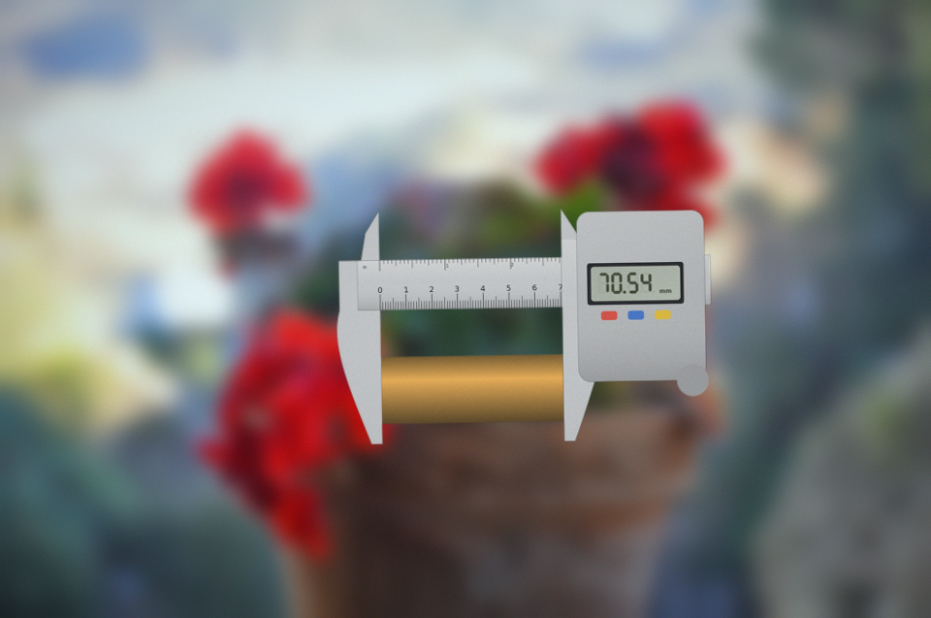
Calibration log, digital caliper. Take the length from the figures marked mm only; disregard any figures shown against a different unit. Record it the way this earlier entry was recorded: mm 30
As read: mm 70.54
